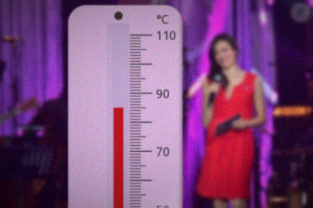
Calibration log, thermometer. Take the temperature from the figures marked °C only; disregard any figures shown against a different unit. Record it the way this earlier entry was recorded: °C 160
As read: °C 85
